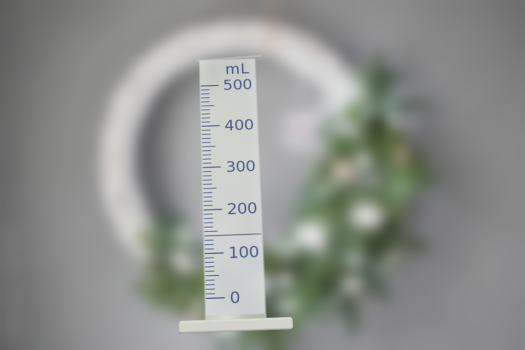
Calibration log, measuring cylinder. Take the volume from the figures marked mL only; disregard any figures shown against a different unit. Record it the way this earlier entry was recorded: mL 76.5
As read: mL 140
